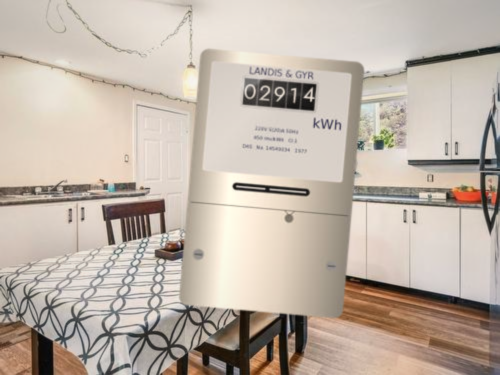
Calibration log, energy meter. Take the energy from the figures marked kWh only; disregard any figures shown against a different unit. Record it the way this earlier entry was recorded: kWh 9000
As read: kWh 2914
